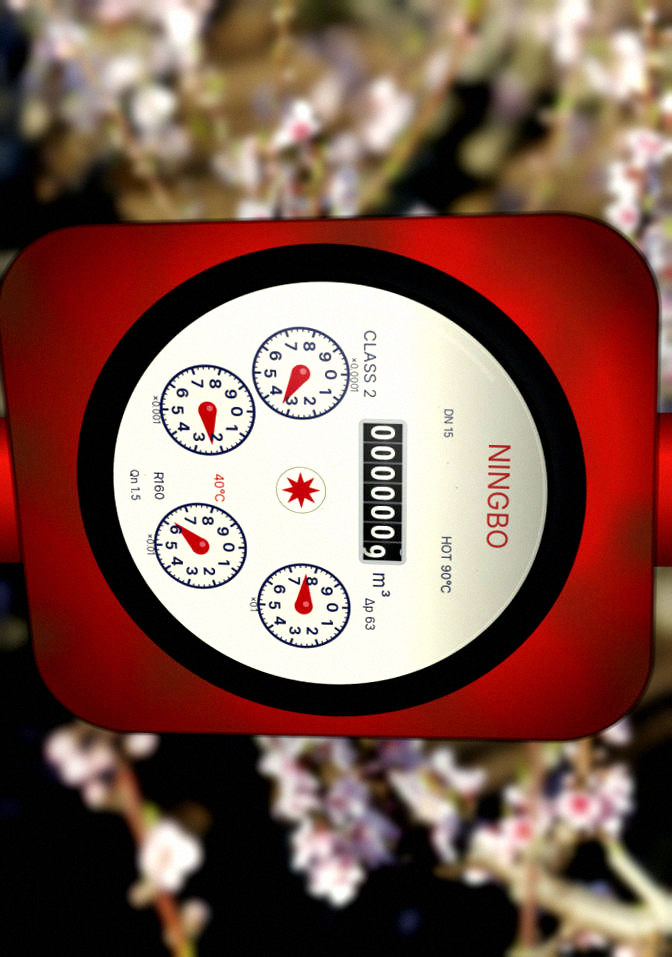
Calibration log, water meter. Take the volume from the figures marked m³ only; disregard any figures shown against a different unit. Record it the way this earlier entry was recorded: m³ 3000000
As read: m³ 8.7623
